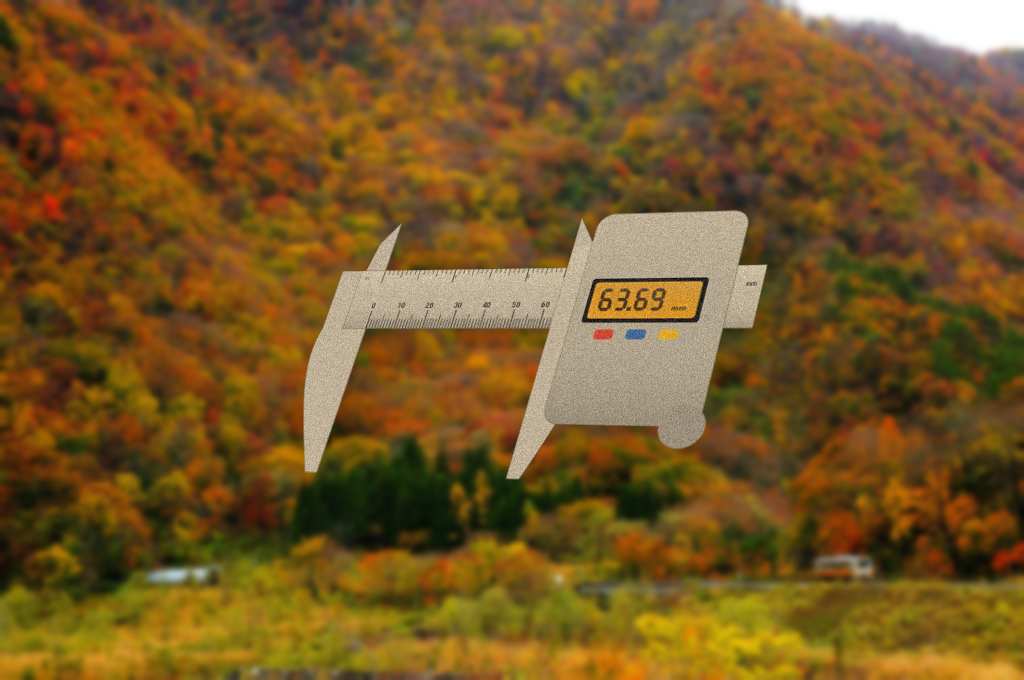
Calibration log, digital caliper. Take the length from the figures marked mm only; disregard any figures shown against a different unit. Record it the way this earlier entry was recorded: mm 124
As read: mm 63.69
